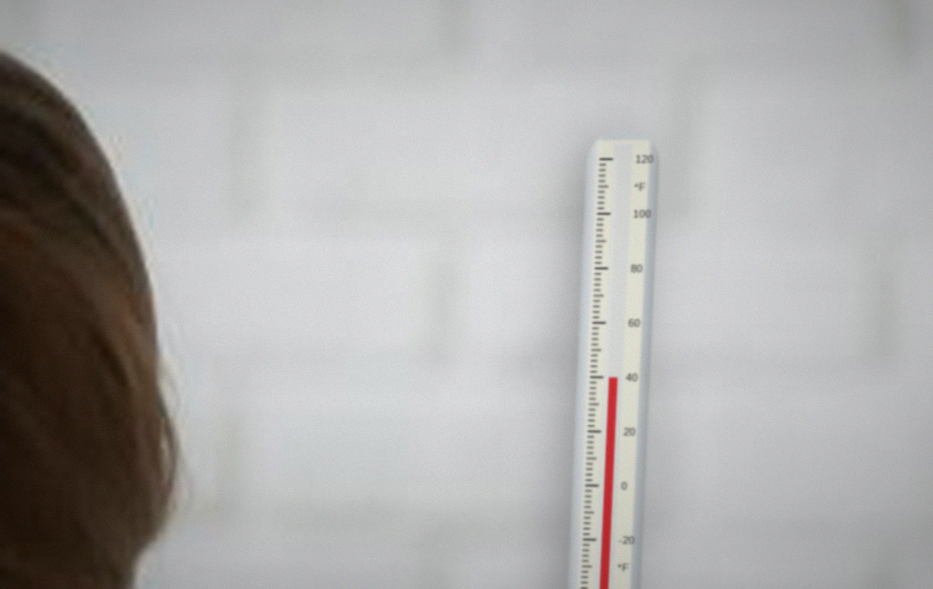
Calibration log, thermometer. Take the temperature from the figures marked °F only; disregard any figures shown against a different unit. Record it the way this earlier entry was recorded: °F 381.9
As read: °F 40
